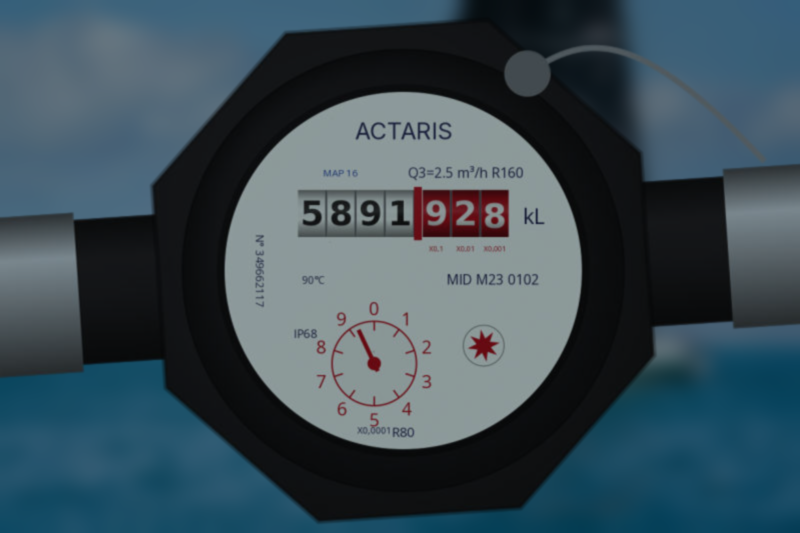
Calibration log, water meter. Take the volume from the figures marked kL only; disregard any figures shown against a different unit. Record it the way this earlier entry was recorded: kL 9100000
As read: kL 5891.9279
